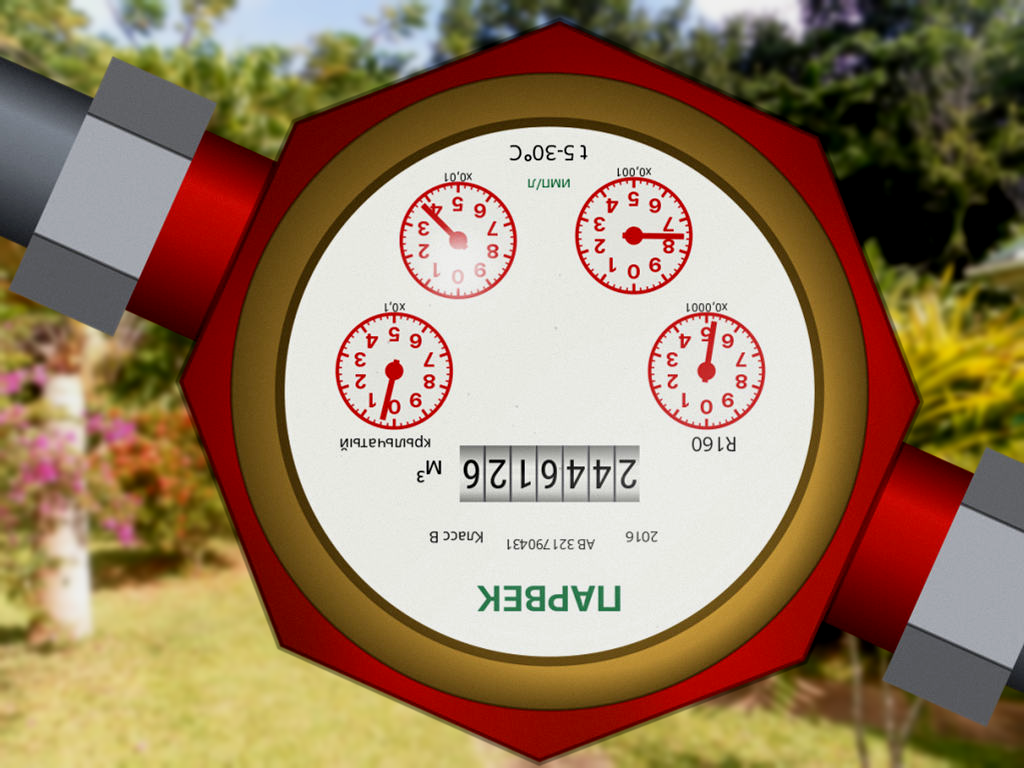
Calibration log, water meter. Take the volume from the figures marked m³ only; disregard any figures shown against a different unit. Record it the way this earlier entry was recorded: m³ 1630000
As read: m³ 2446126.0375
